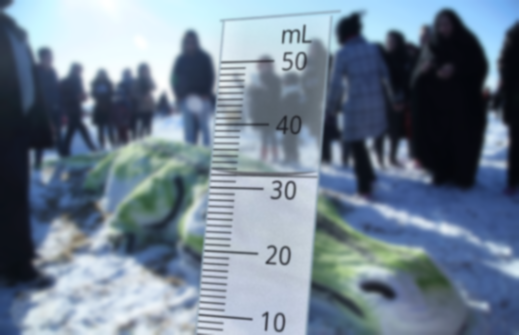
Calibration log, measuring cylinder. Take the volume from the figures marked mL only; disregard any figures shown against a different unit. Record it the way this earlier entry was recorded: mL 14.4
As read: mL 32
